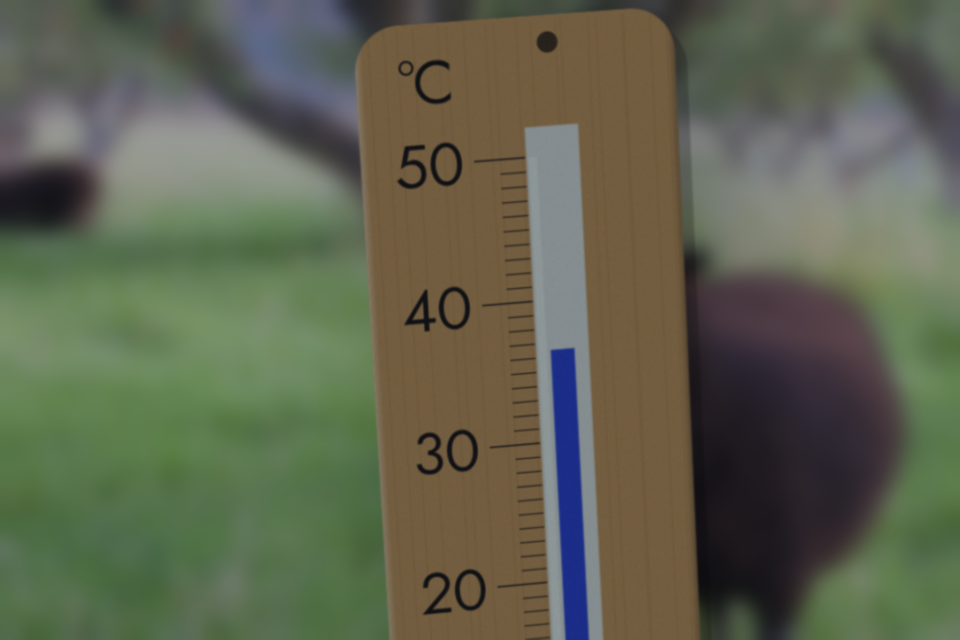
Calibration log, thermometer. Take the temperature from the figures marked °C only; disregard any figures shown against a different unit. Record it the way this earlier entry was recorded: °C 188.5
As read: °C 36.5
